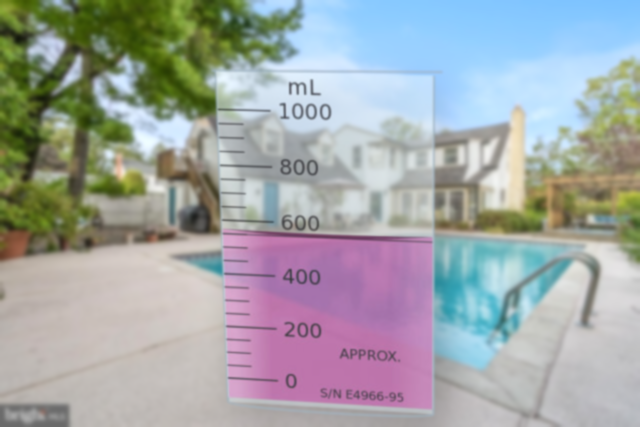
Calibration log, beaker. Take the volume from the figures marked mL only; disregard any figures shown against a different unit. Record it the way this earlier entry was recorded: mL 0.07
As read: mL 550
